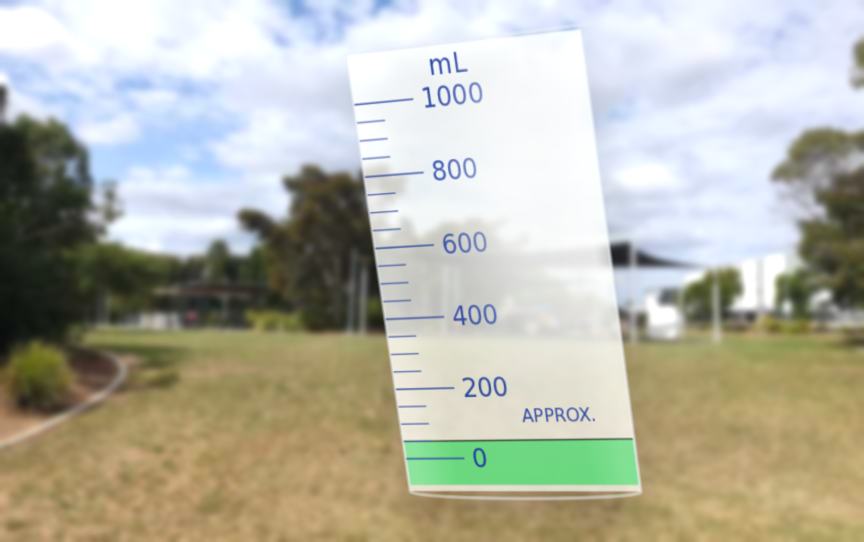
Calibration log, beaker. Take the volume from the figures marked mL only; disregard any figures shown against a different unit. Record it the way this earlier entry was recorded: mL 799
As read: mL 50
